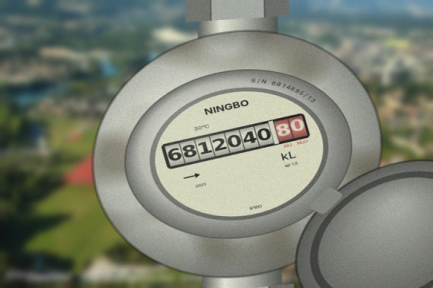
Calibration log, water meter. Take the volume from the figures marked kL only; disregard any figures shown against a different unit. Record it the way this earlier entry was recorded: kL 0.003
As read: kL 6812040.80
